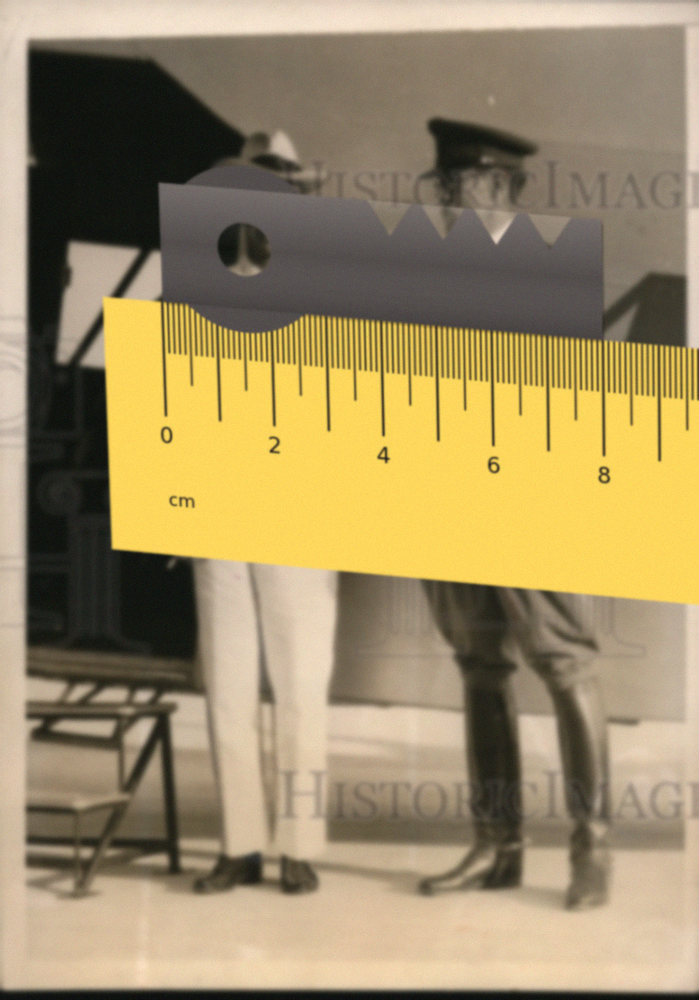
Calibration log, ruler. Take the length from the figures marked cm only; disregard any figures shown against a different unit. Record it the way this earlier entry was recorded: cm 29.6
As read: cm 8
